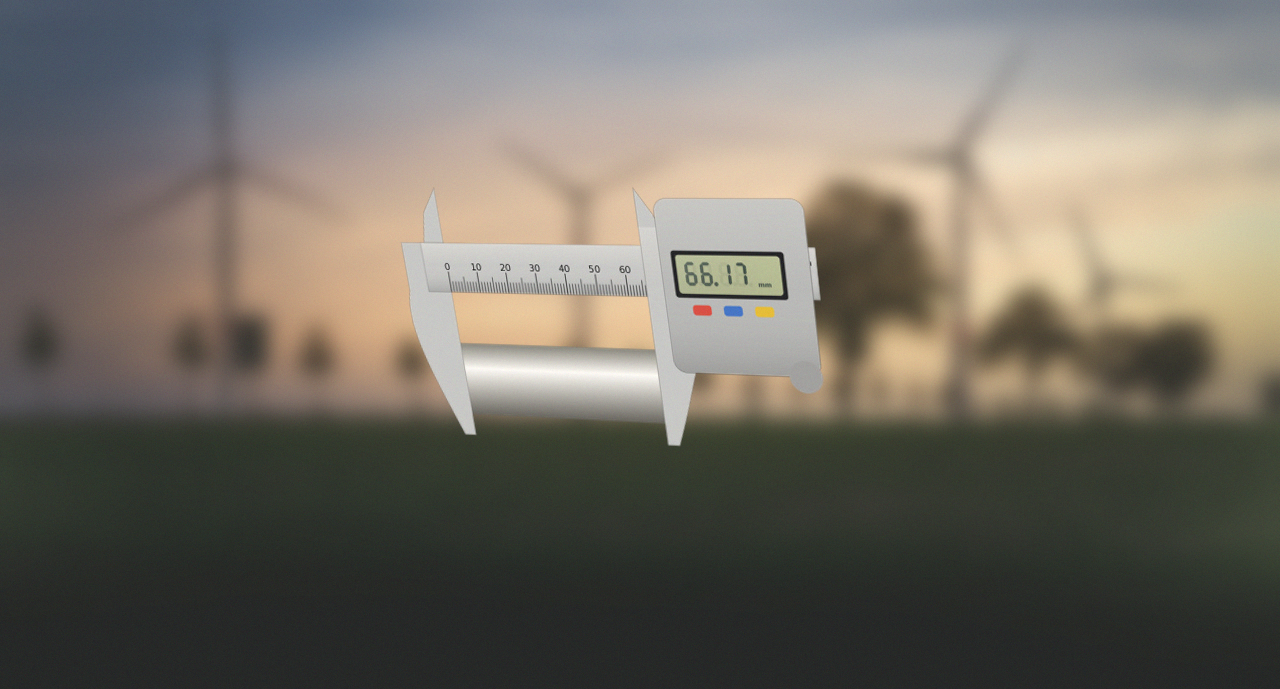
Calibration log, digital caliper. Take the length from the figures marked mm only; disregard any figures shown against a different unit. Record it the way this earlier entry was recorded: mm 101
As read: mm 66.17
